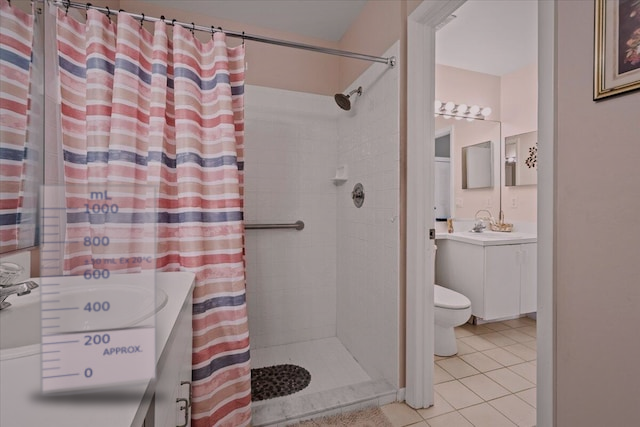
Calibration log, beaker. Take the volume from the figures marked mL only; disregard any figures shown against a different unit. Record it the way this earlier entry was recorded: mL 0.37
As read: mL 250
